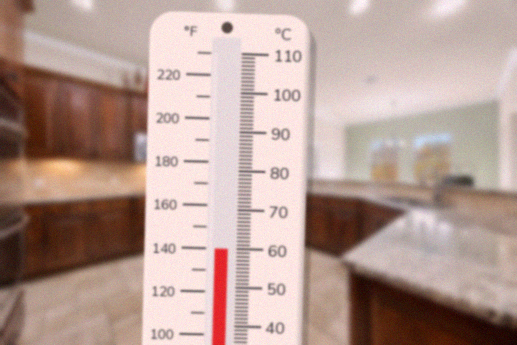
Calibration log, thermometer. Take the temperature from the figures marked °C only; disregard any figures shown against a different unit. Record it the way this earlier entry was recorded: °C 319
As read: °C 60
